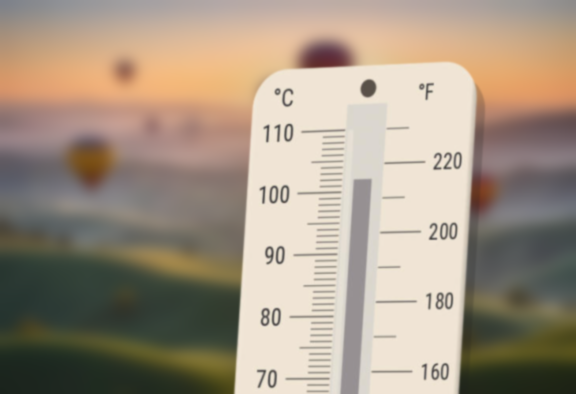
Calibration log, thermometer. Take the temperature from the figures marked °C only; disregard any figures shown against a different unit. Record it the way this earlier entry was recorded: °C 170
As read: °C 102
